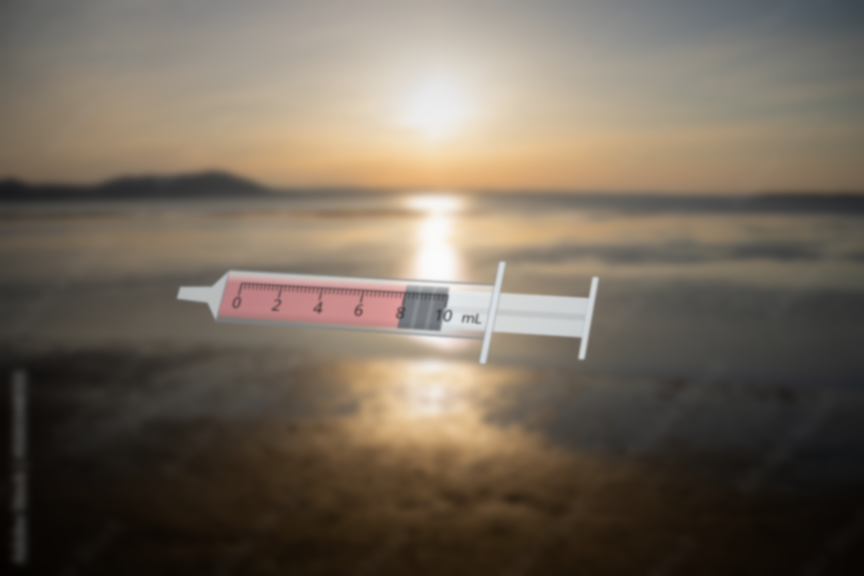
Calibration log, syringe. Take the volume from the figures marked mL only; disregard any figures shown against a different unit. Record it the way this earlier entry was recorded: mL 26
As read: mL 8
